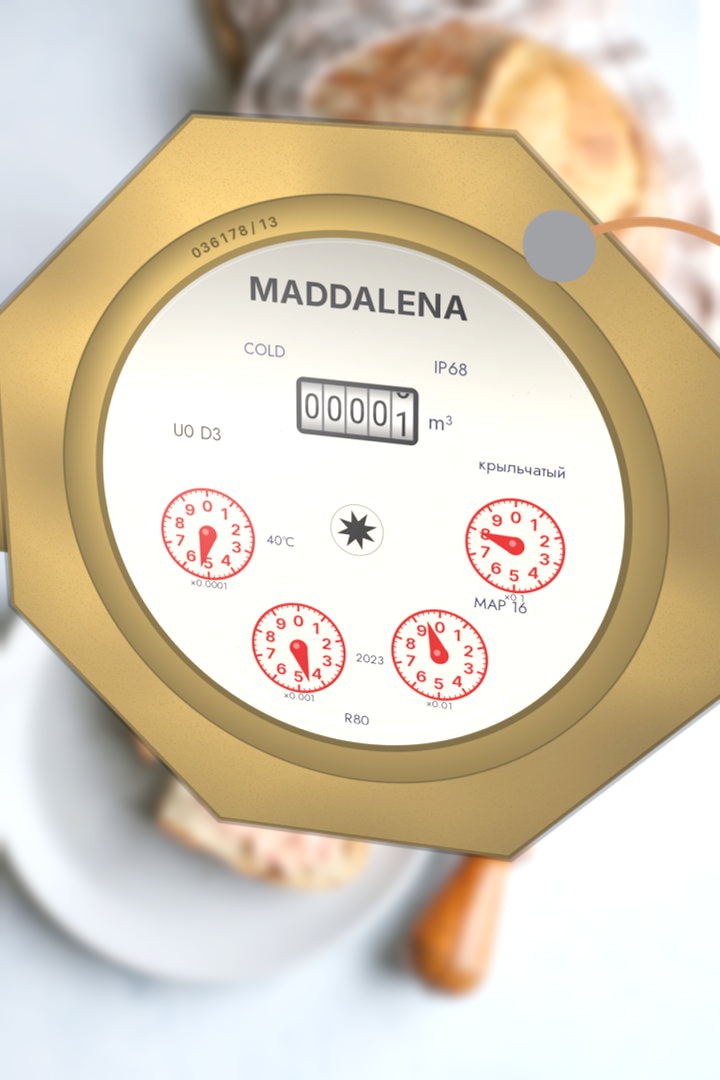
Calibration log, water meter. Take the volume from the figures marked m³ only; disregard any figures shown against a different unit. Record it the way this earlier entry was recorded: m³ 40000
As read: m³ 0.7945
